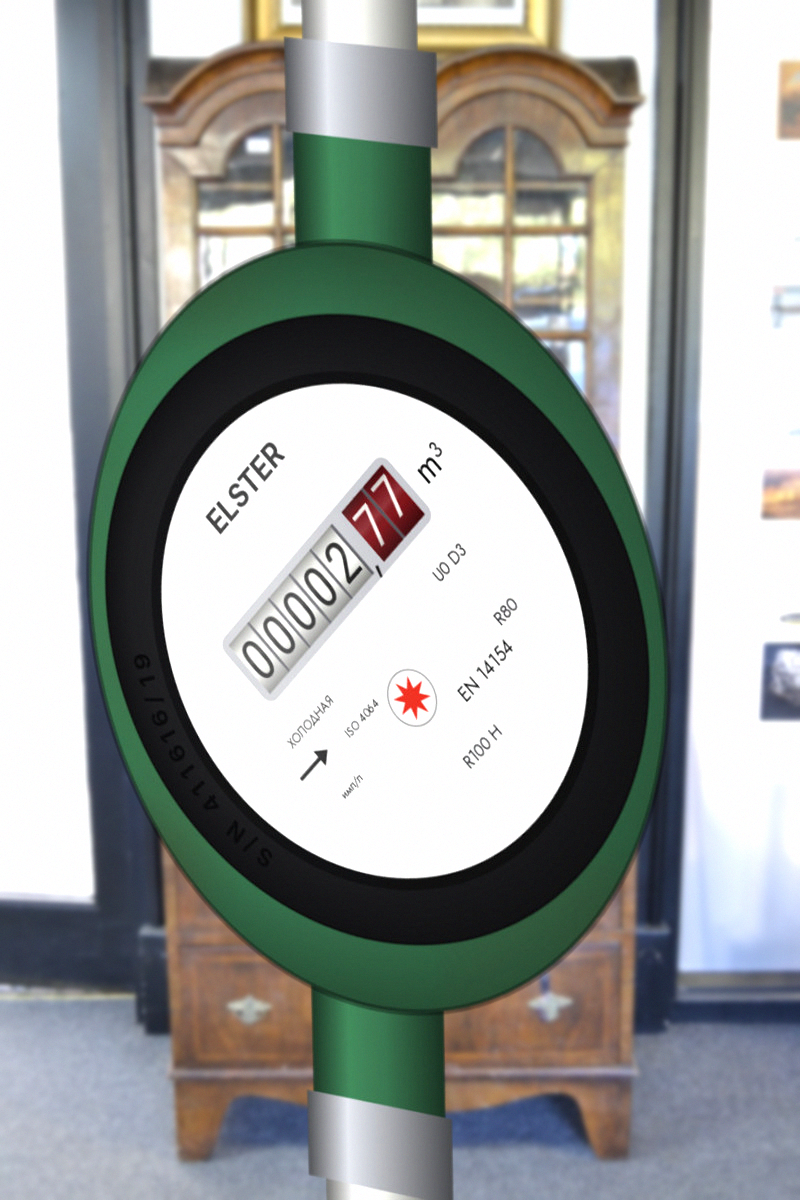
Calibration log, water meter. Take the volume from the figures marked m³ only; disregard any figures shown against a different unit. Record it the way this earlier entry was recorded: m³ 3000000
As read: m³ 2.77
